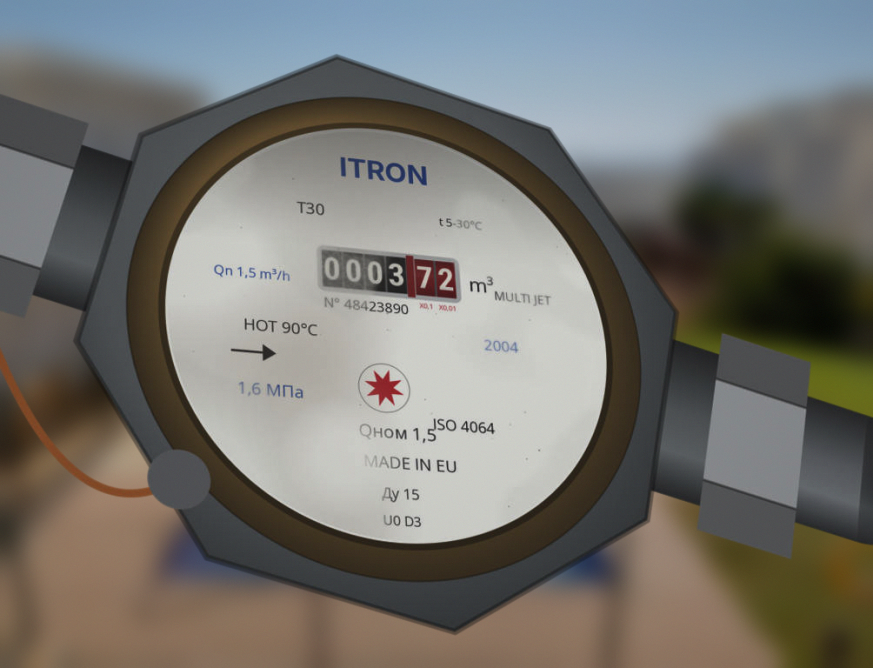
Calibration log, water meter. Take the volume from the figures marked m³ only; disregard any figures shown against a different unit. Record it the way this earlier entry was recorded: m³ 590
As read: m³ 3.72
